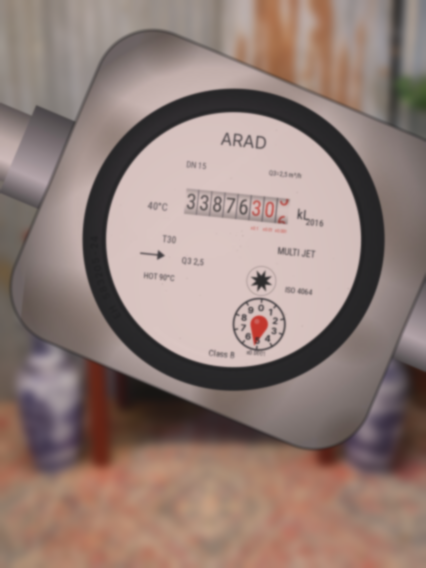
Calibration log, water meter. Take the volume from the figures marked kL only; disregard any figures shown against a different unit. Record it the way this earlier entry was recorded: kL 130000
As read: kL 33876.3055
